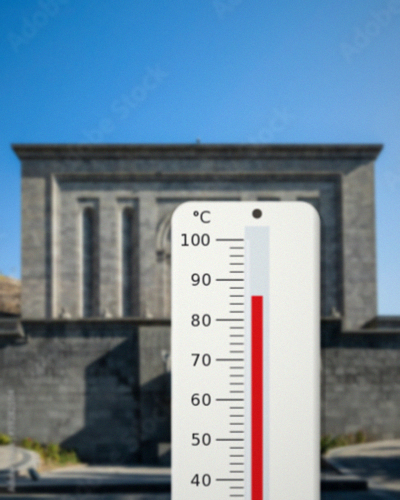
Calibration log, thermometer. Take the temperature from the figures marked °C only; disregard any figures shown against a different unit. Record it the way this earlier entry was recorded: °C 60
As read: °C 86
